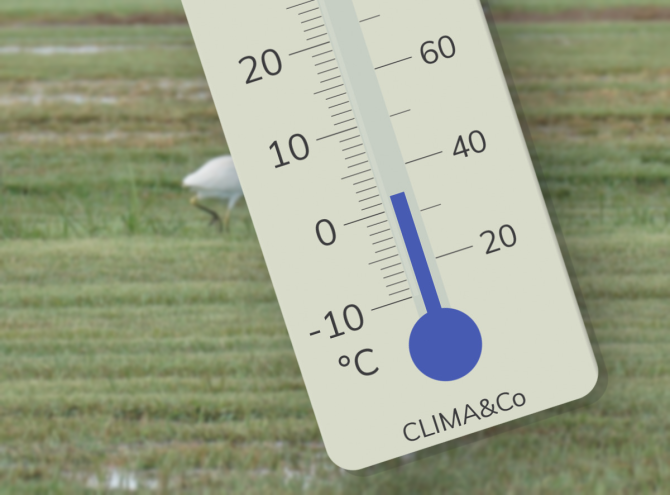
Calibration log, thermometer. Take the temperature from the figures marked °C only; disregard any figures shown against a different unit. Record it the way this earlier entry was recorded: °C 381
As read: °C 1.5
